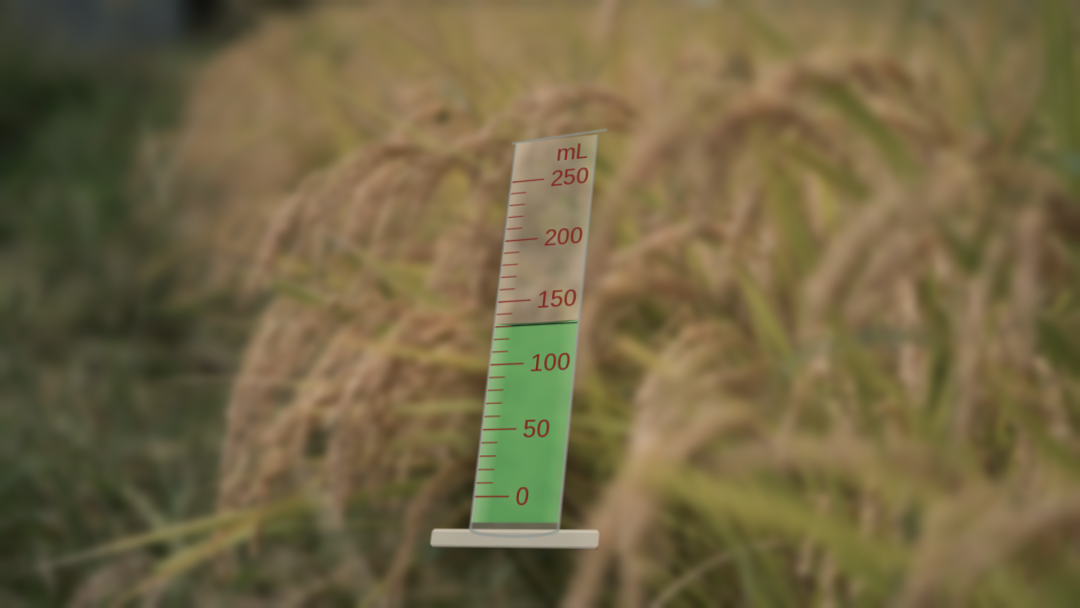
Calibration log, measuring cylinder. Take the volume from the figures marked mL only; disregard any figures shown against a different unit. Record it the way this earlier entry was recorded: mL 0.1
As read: mL 130
